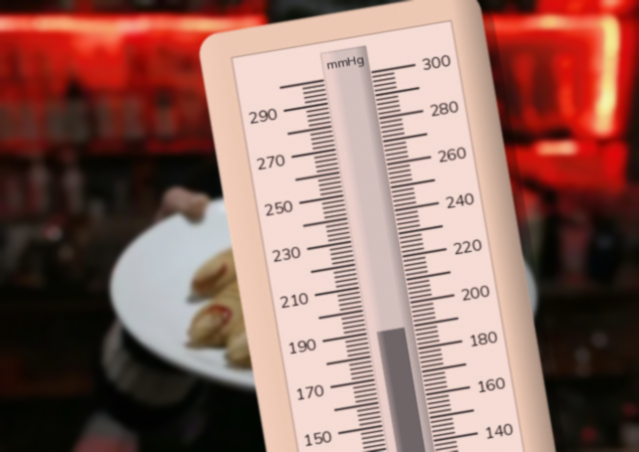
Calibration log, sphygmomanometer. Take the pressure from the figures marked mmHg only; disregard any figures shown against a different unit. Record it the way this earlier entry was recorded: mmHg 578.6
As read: mmHg 190
